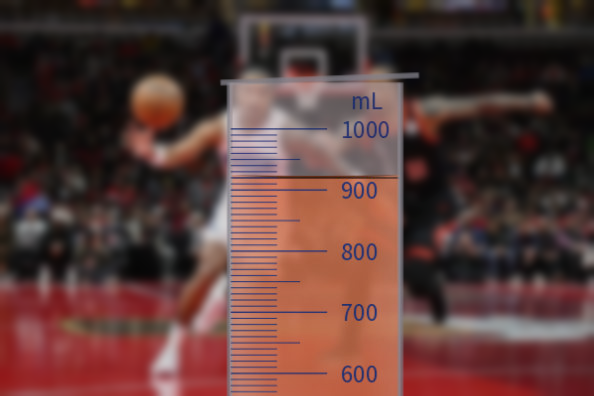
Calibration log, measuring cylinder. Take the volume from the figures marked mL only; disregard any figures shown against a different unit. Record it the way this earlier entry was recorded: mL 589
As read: mL 920
